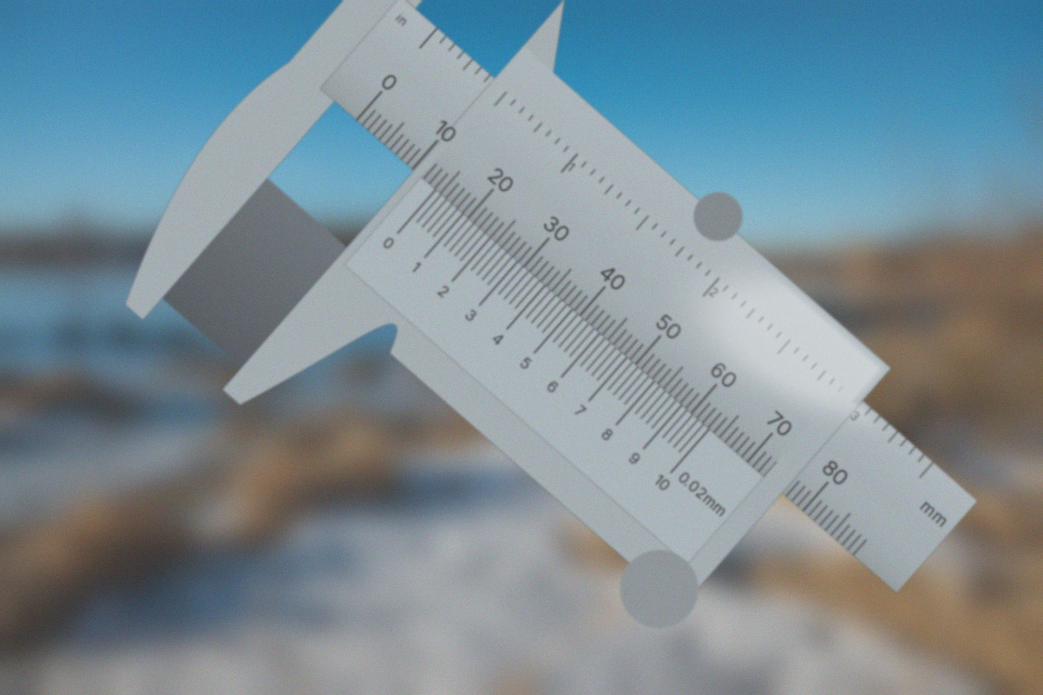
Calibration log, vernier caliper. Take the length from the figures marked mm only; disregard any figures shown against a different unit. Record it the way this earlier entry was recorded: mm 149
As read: mm 14.2
